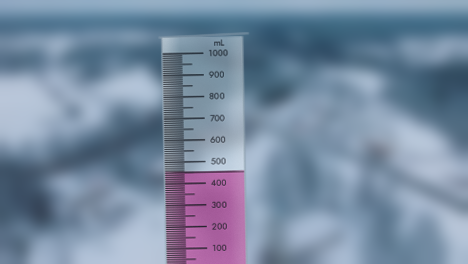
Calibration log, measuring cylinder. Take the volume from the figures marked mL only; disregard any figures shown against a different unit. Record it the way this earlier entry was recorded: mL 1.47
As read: mL 450
